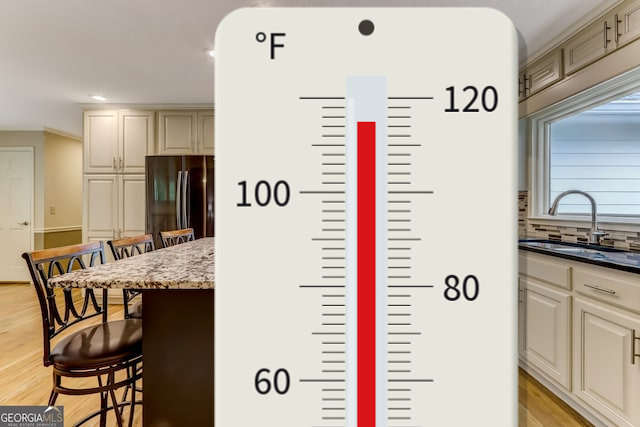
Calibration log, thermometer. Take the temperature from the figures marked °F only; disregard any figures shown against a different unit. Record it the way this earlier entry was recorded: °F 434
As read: °F 115
